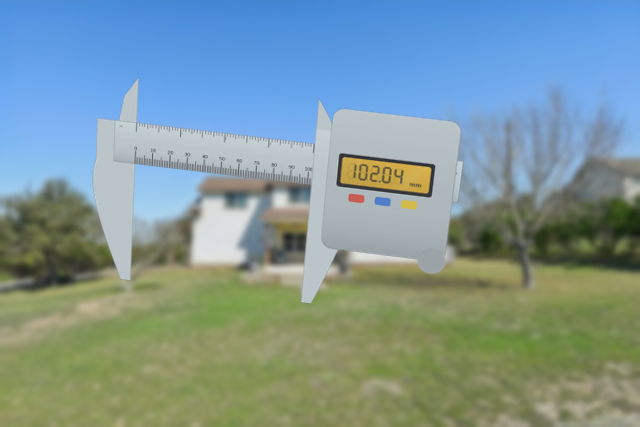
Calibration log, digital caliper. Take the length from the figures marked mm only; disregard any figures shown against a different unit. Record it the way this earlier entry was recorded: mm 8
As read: mm 102.04
